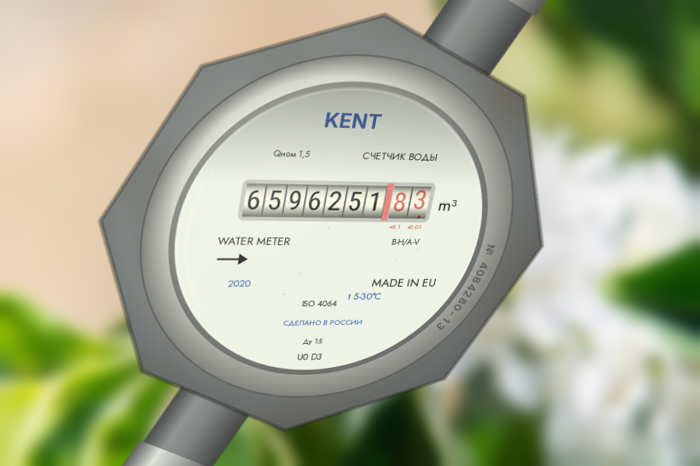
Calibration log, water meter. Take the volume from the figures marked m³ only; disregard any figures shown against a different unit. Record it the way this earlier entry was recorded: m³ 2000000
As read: m³ 6596251.83
